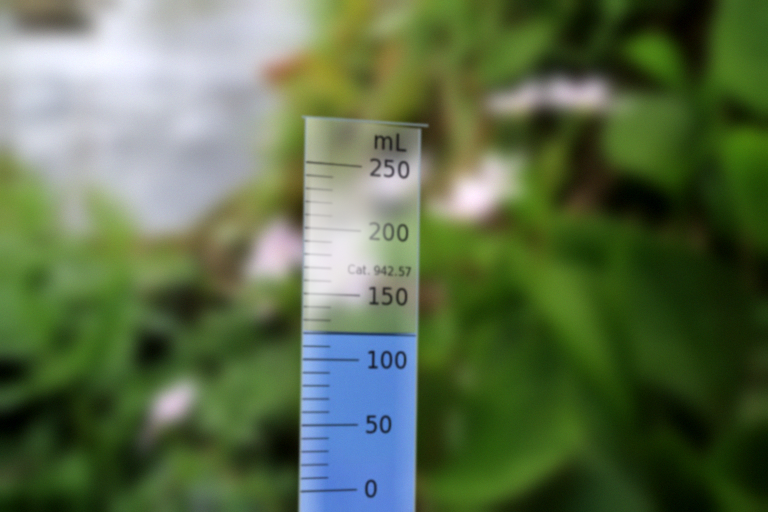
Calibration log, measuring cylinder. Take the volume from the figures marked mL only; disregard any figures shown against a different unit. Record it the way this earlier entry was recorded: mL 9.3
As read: mL 120
